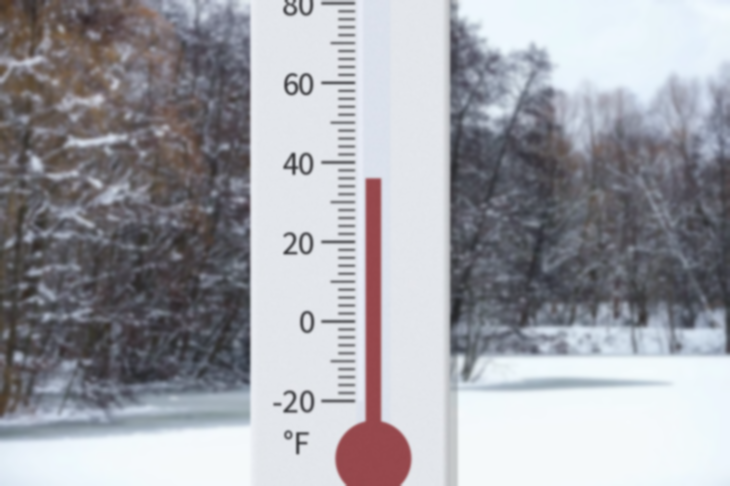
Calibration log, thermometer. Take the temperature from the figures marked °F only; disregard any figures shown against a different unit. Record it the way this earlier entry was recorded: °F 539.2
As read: °F 36
